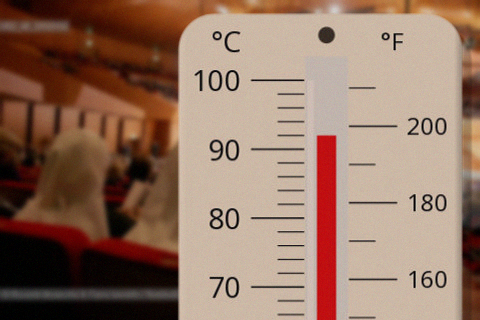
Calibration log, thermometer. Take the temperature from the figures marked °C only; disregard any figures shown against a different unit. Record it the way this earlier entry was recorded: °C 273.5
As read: °C 92
